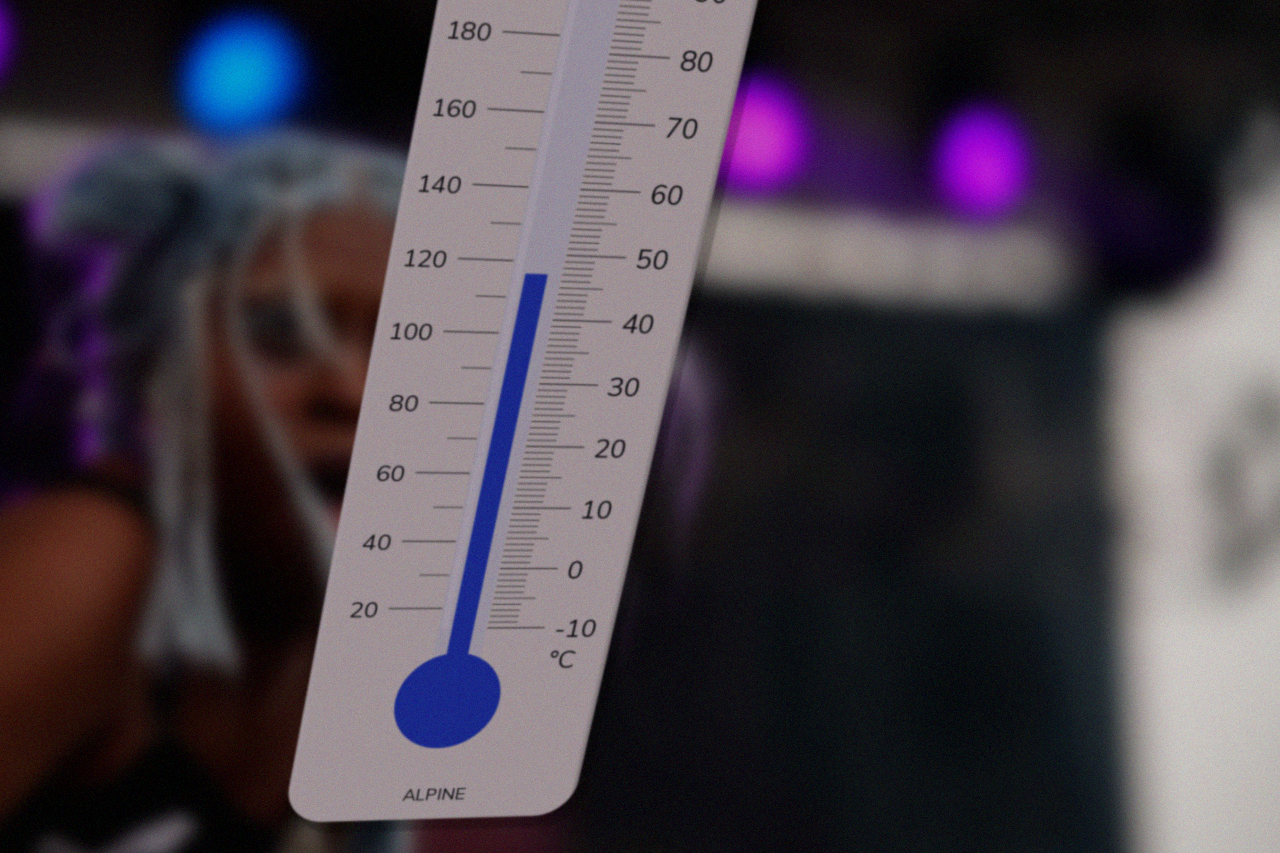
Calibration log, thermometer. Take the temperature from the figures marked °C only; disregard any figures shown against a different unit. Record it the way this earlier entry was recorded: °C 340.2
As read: °C 47
